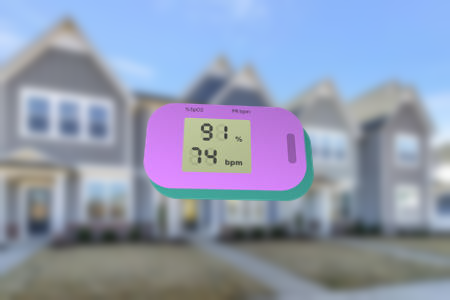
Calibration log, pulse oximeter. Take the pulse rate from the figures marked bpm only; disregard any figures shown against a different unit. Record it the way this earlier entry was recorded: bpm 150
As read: bpm 74
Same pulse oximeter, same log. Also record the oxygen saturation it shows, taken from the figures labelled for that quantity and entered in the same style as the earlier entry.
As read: % 91
